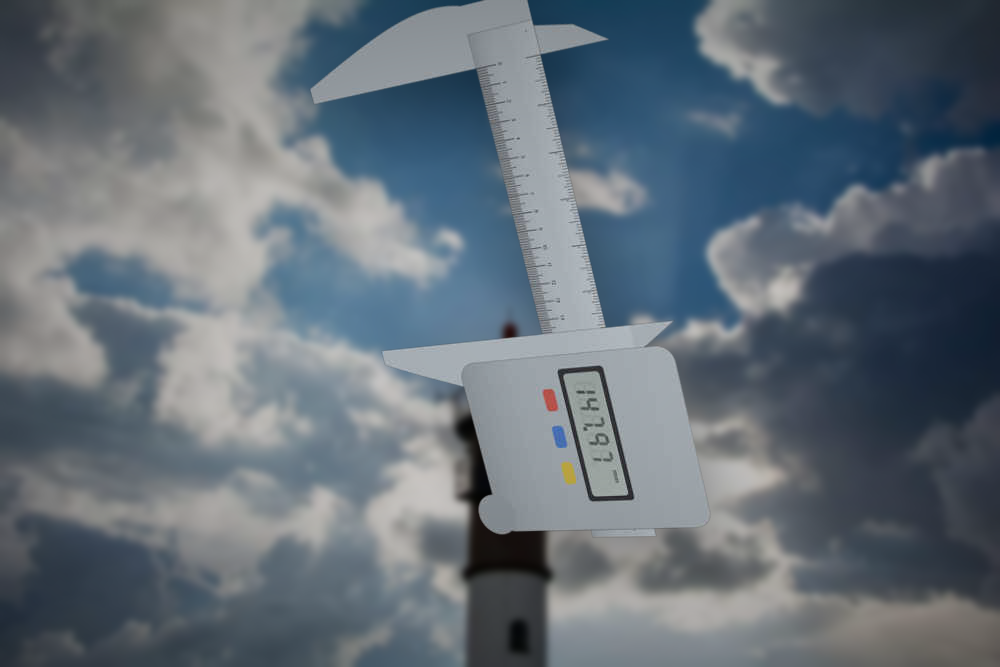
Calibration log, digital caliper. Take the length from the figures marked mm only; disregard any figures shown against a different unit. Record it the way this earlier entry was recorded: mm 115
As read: mm 147.97
